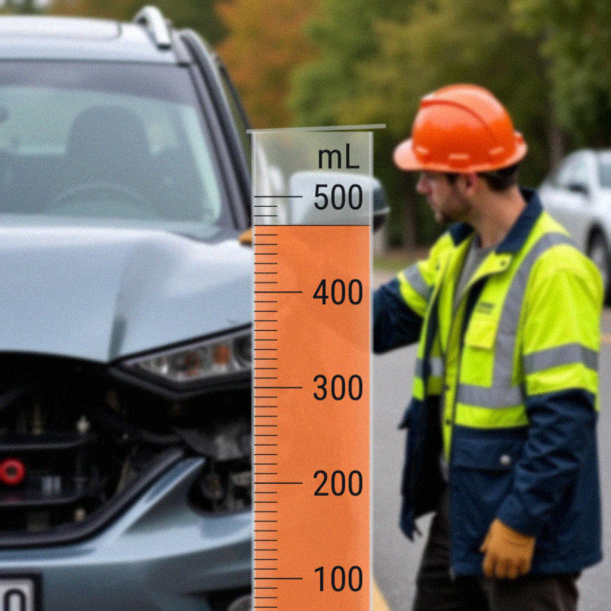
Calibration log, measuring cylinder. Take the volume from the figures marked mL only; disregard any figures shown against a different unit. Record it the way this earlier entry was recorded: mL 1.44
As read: mL 470
